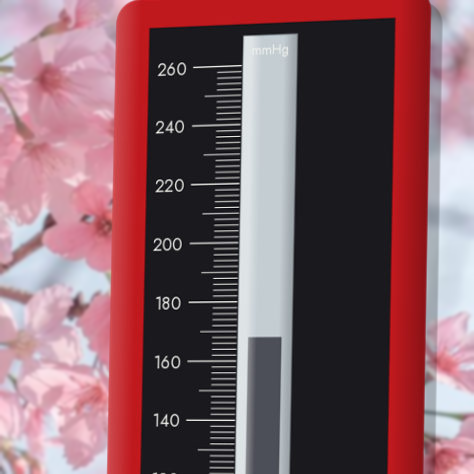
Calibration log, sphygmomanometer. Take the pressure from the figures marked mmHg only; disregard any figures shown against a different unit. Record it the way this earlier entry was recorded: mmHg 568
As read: mmHg 168
